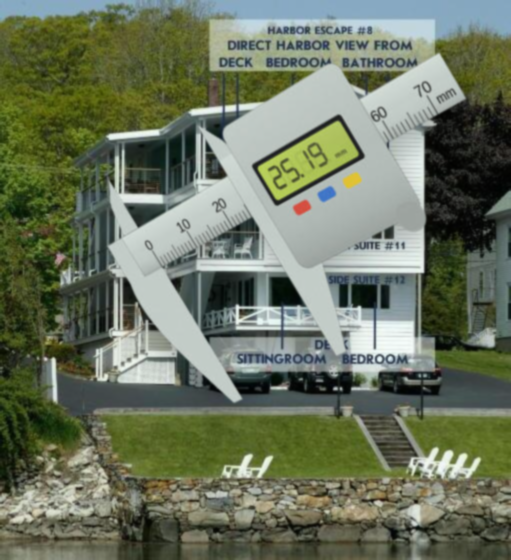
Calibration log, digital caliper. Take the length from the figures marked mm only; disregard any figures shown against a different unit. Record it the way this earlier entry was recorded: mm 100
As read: mm 25.19
